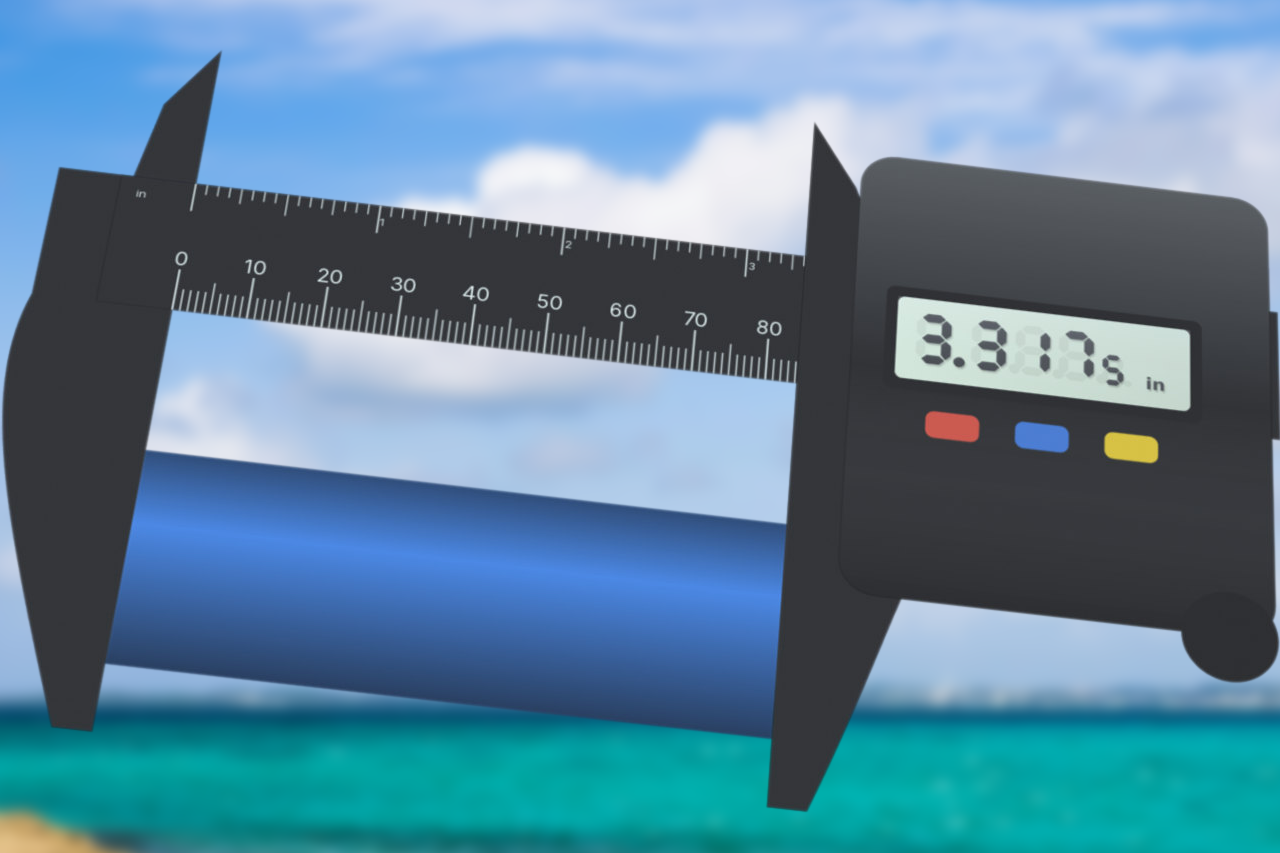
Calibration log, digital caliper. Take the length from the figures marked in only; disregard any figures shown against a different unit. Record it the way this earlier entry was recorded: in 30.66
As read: in 3.3175
